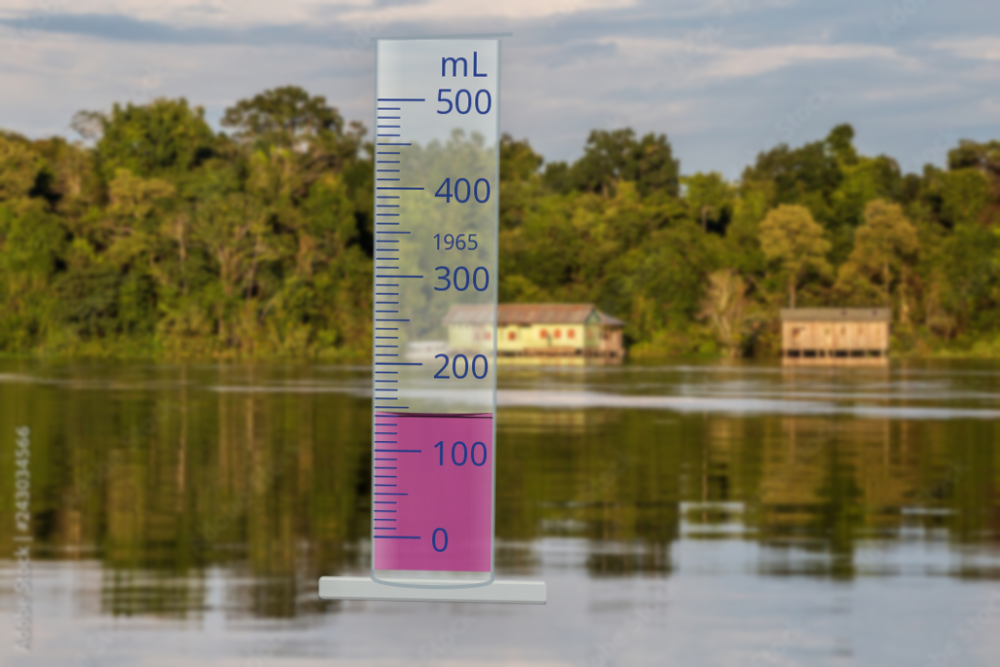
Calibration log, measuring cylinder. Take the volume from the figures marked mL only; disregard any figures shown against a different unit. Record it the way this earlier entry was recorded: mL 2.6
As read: mL 140
